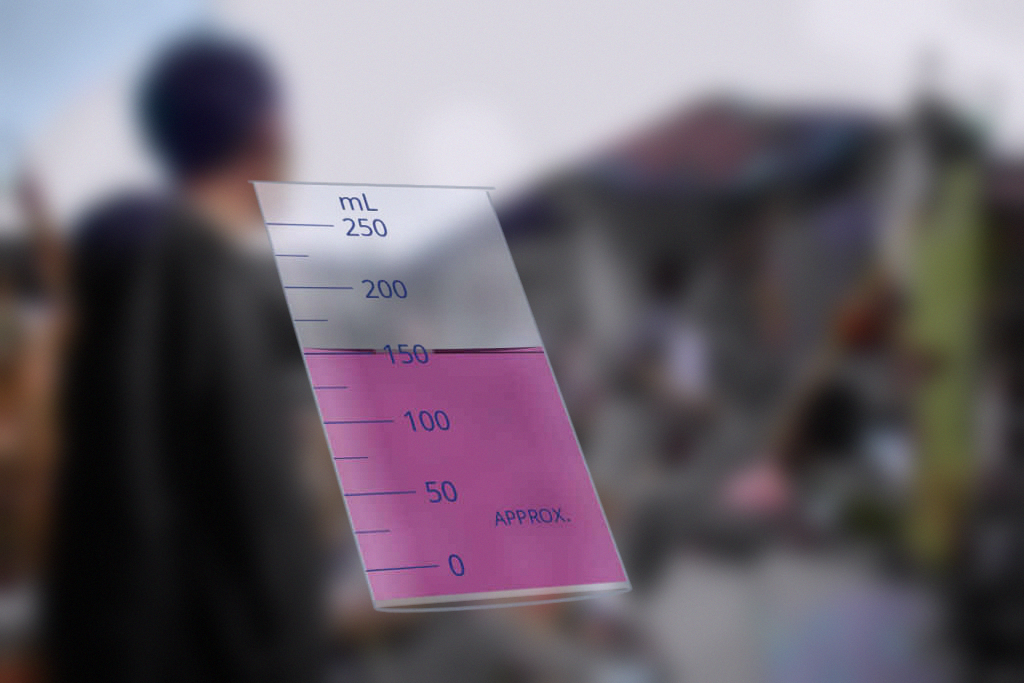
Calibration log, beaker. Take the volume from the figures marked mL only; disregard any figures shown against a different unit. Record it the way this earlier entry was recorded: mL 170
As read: mL 150
